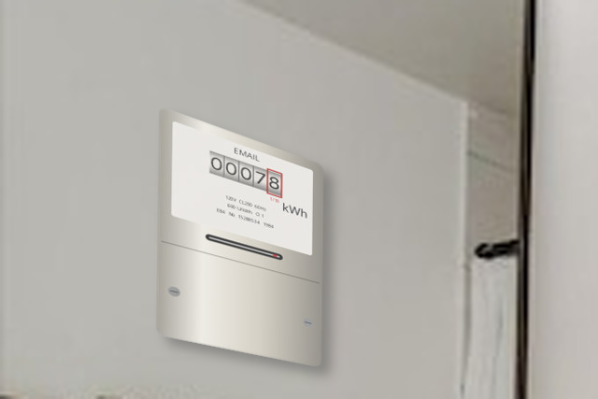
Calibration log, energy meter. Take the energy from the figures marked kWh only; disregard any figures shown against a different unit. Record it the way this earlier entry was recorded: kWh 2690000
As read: kWh 7.8
